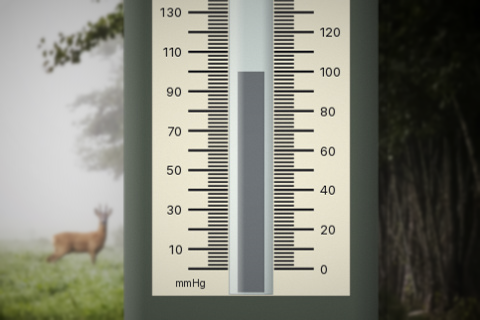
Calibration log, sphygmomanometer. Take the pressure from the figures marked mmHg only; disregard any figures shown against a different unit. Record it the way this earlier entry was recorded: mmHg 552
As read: mmHg 100
